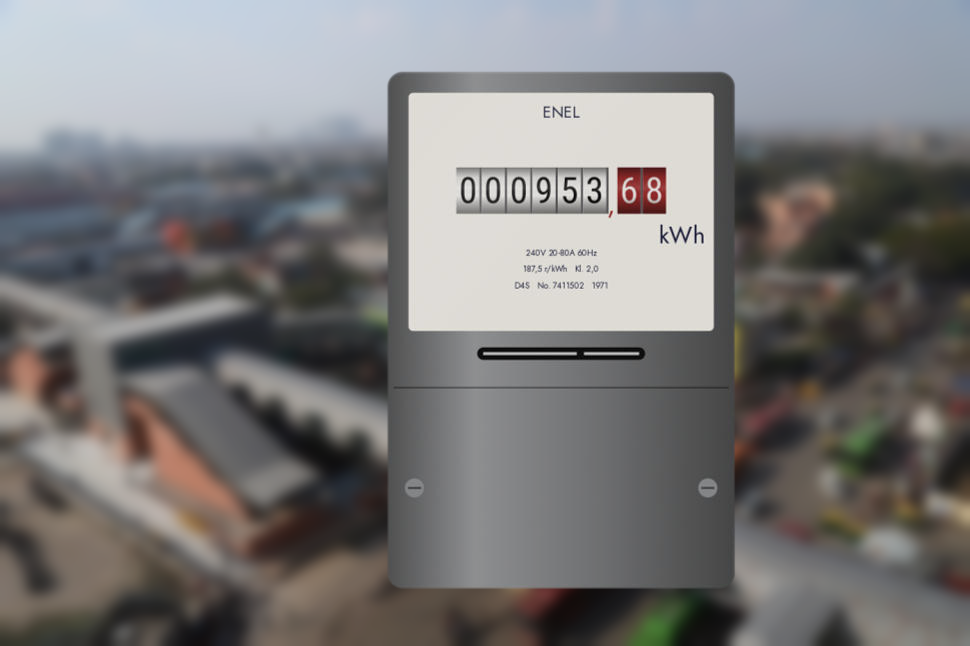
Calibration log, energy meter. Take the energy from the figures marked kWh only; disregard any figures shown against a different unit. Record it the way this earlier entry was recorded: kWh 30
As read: kWh 953.68
